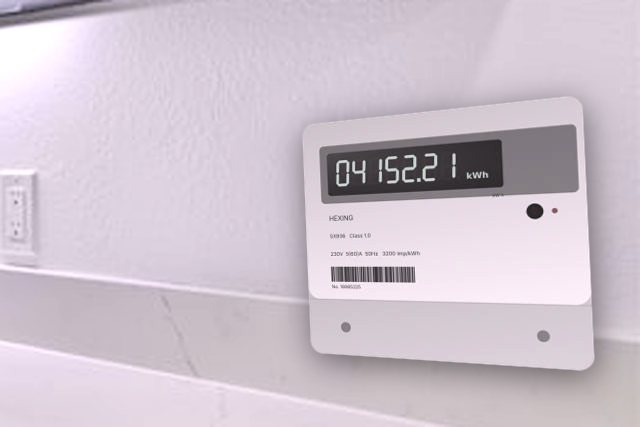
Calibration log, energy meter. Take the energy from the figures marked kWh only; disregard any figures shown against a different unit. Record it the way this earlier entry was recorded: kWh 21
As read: kWh 4152.21
